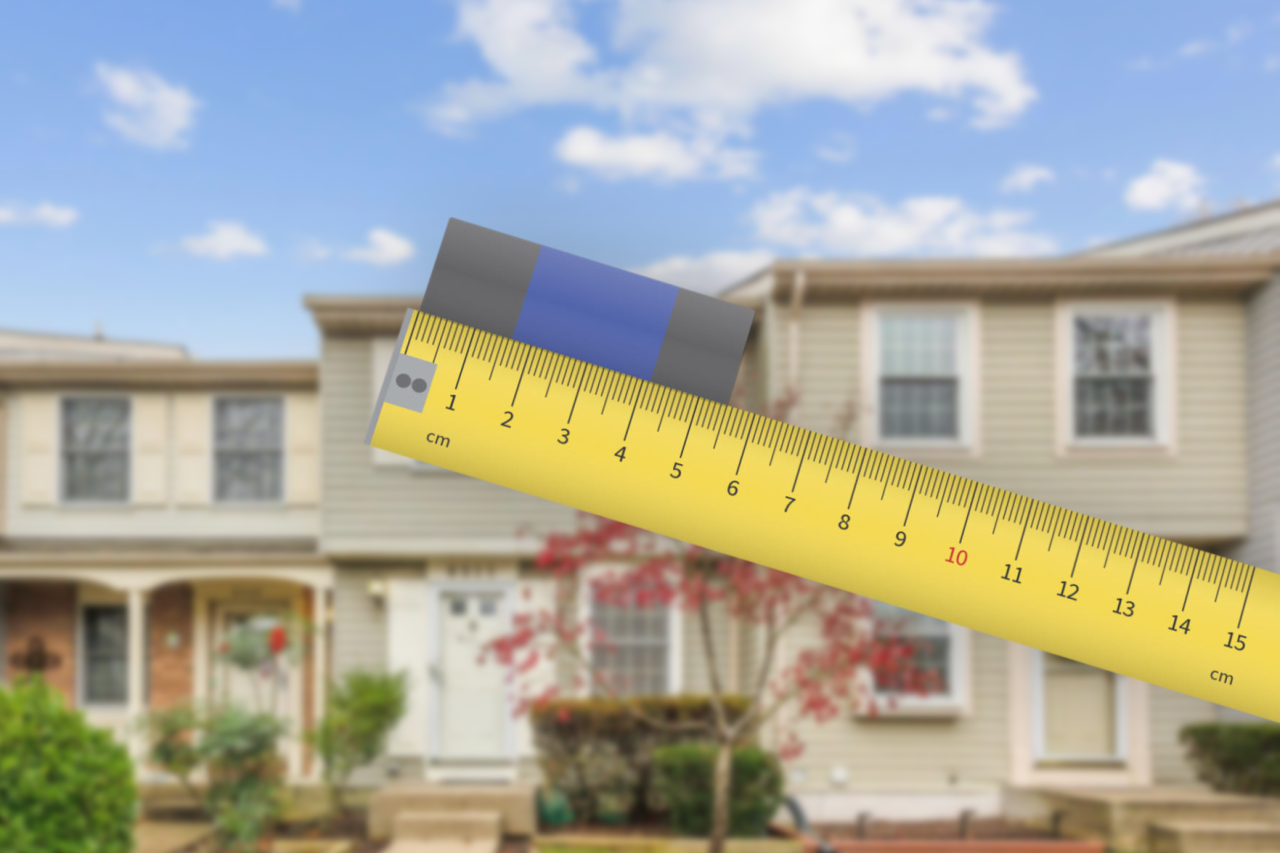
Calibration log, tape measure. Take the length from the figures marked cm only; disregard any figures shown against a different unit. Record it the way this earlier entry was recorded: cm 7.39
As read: cm 5.5
